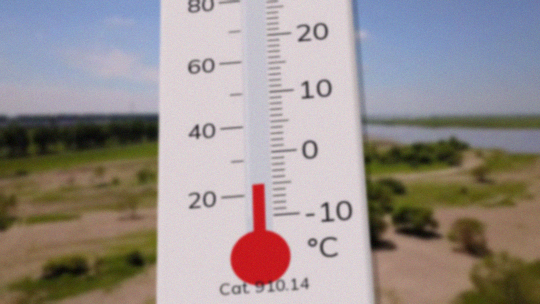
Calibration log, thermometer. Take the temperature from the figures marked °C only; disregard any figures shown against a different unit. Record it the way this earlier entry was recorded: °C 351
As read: °C -5
